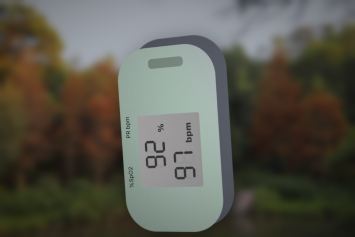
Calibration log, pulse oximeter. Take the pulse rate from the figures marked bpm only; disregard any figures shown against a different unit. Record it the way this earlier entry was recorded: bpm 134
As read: bpm 97
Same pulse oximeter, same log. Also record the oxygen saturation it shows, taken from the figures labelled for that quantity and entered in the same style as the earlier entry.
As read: % 92
